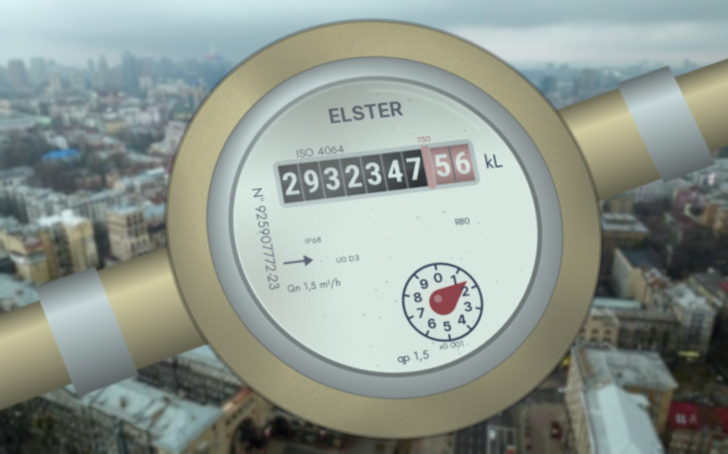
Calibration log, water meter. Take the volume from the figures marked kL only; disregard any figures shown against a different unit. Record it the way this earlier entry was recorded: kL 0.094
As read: kL 2932347.561
